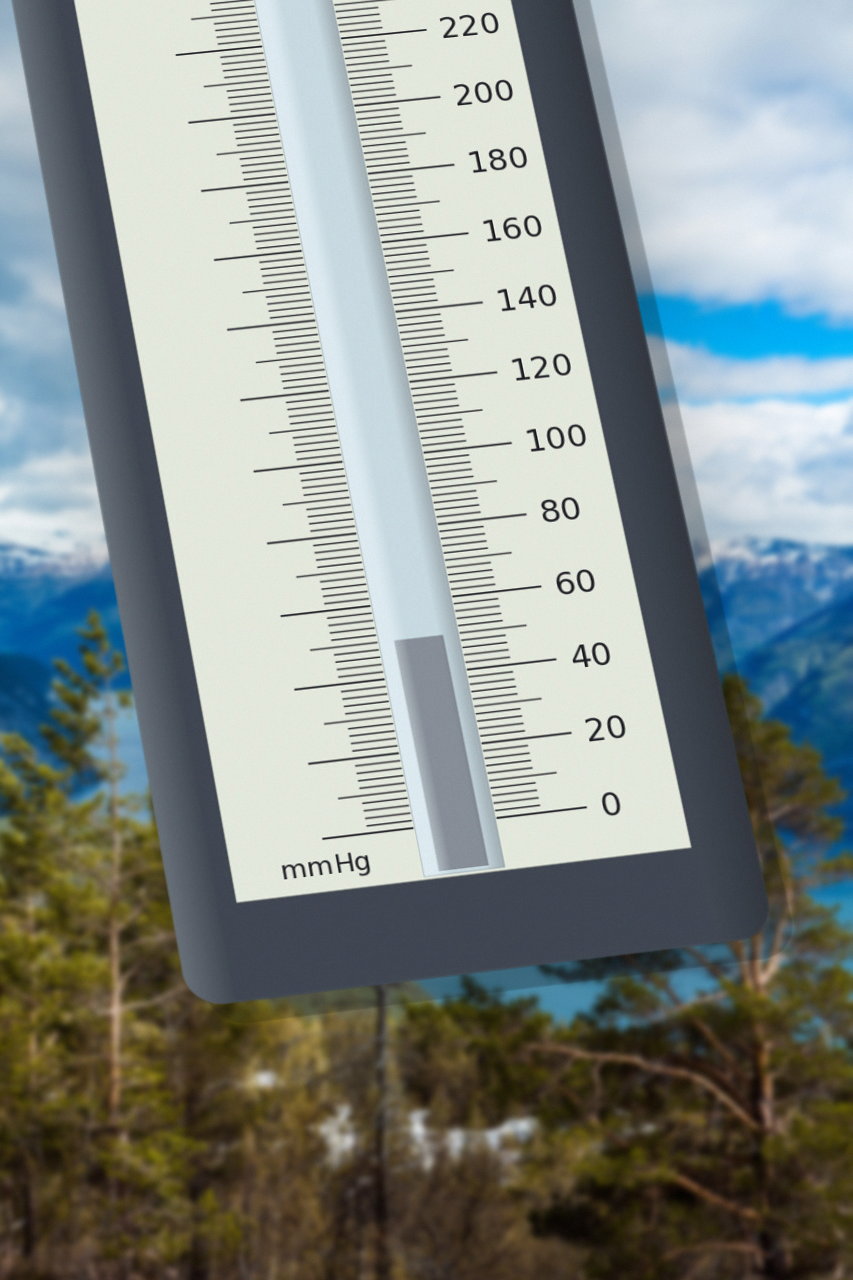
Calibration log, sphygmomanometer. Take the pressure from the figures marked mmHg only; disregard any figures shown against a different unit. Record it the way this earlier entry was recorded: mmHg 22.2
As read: mmHg 50
